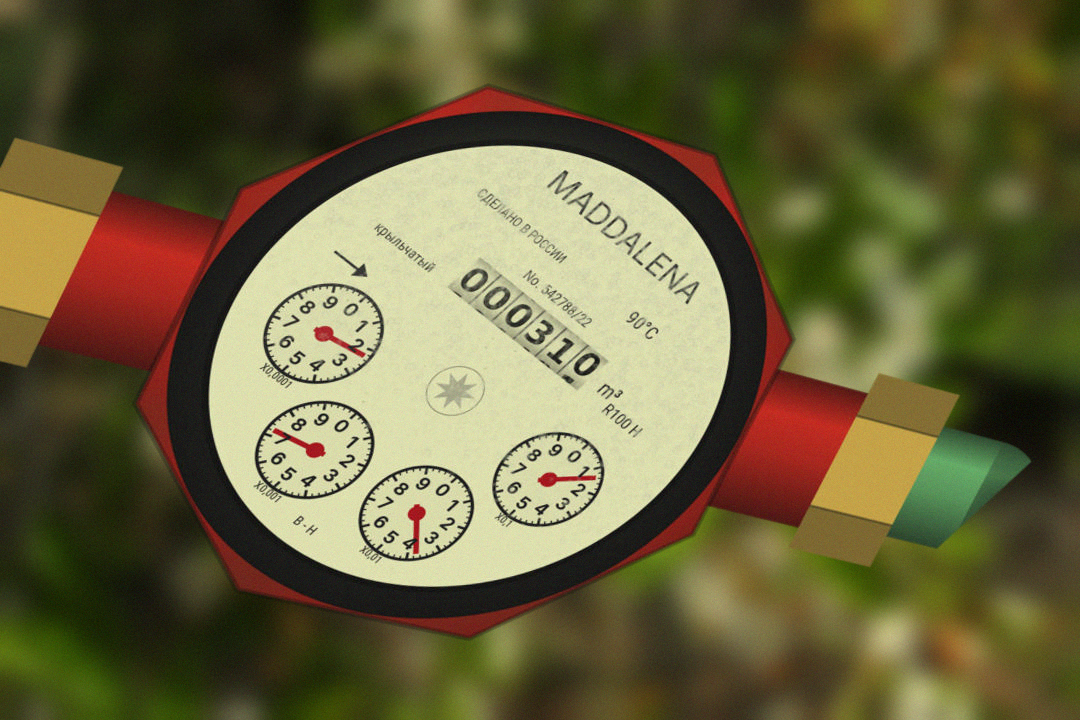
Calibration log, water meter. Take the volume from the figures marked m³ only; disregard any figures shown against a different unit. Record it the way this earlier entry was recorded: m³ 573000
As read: m³ 310.1372
